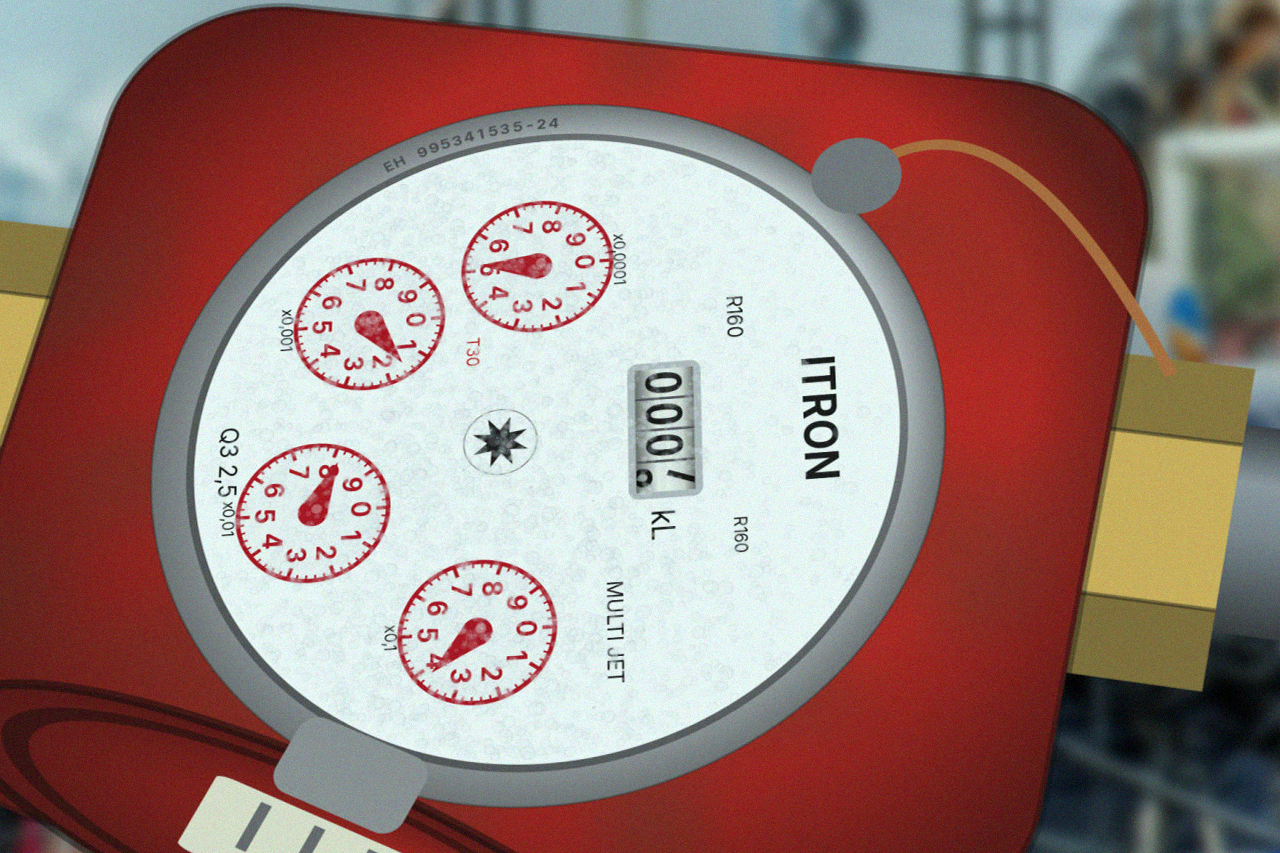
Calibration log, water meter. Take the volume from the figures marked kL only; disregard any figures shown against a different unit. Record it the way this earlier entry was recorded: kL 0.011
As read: kL 7.3815
